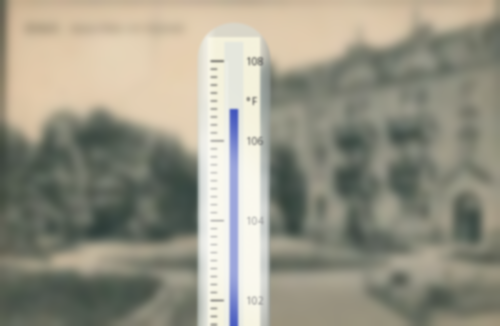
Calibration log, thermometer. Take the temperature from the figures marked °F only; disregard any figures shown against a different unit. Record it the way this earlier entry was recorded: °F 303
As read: °F 106.8
